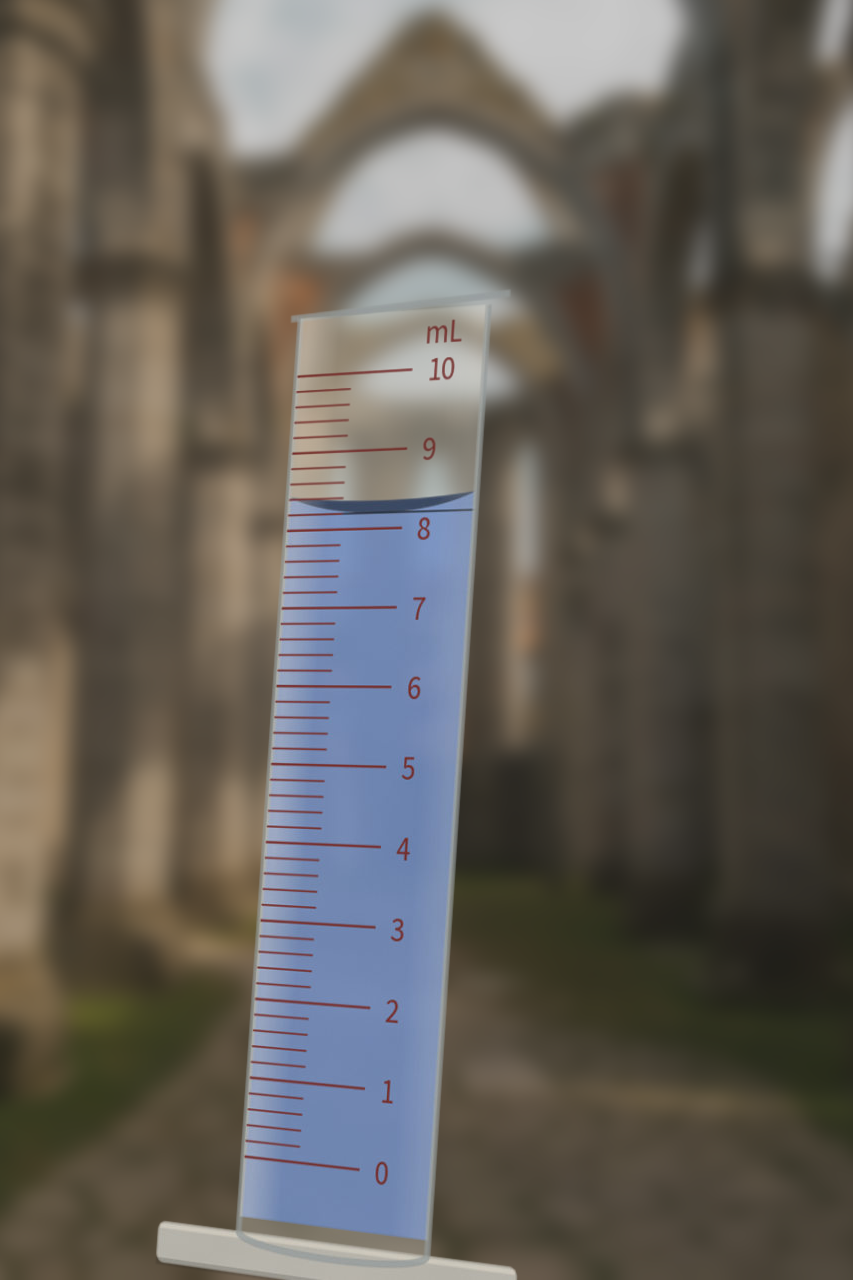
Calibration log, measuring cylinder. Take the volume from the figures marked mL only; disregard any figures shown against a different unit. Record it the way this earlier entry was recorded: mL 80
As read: mL 8.2
